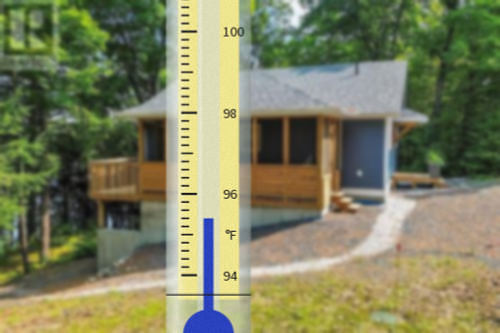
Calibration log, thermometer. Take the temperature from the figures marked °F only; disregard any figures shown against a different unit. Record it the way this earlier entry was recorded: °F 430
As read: °F 95.4
